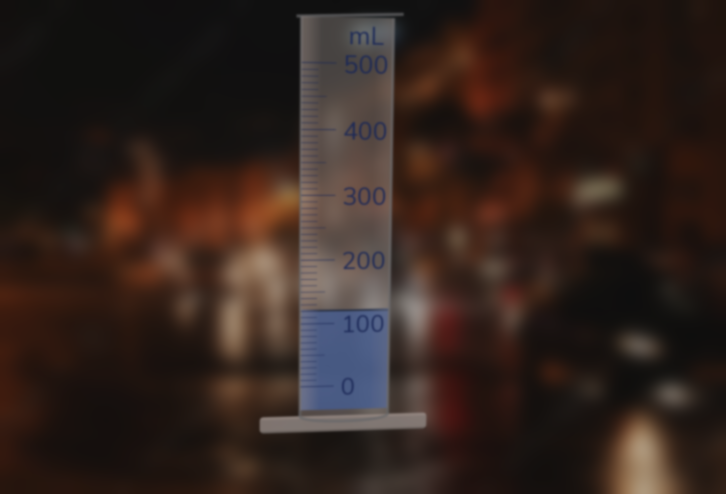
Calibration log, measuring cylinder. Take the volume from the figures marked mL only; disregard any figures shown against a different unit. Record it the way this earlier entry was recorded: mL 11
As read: mL 120
